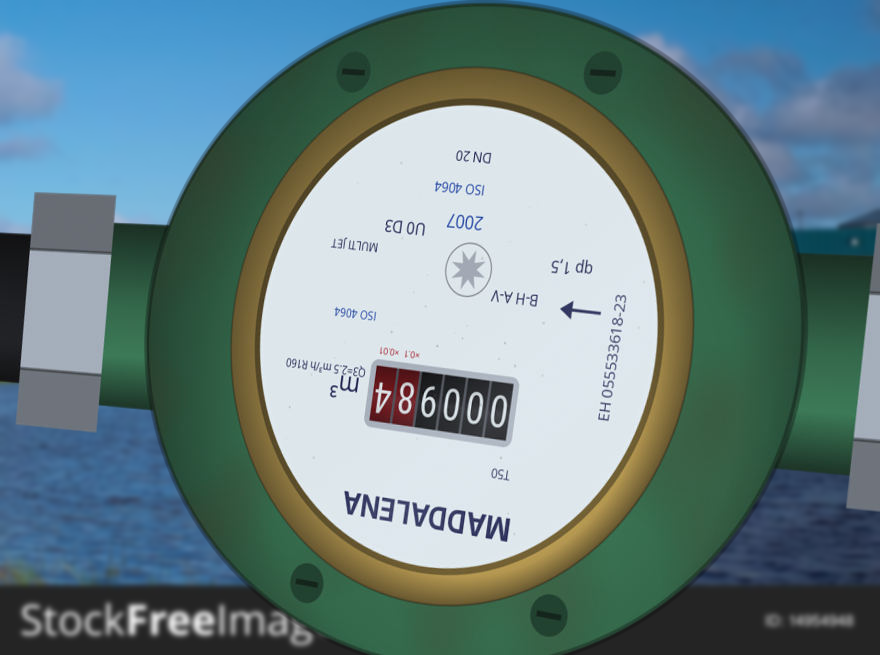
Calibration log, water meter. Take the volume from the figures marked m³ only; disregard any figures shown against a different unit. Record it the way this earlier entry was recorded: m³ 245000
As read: m³ 9.84
